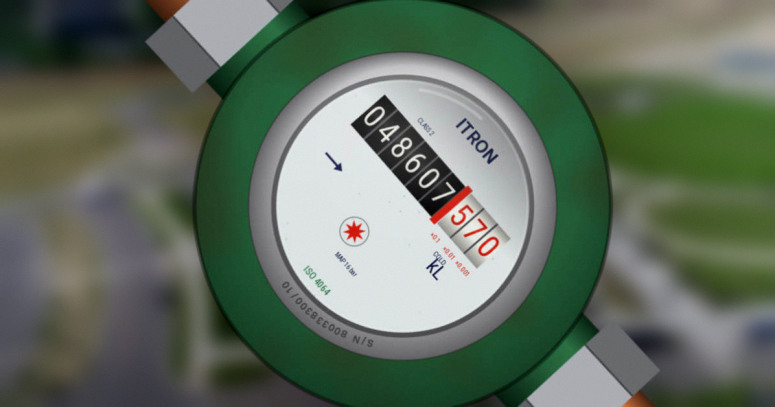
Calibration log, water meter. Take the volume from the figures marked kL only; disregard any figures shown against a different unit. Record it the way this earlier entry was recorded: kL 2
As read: kL 48607.570
